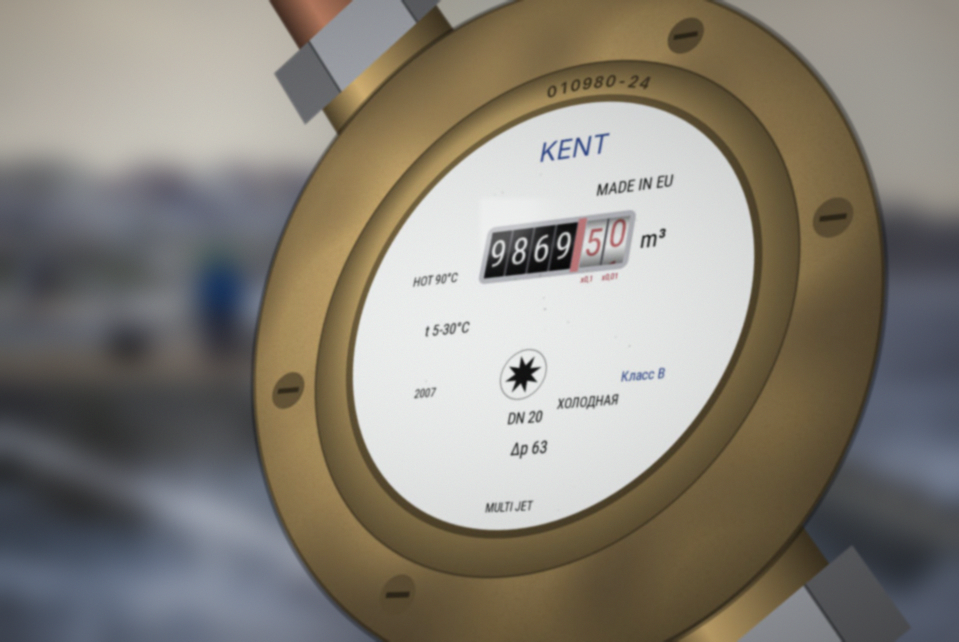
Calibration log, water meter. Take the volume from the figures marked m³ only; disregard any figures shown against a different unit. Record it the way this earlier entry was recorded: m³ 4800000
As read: m³ 9869.50
